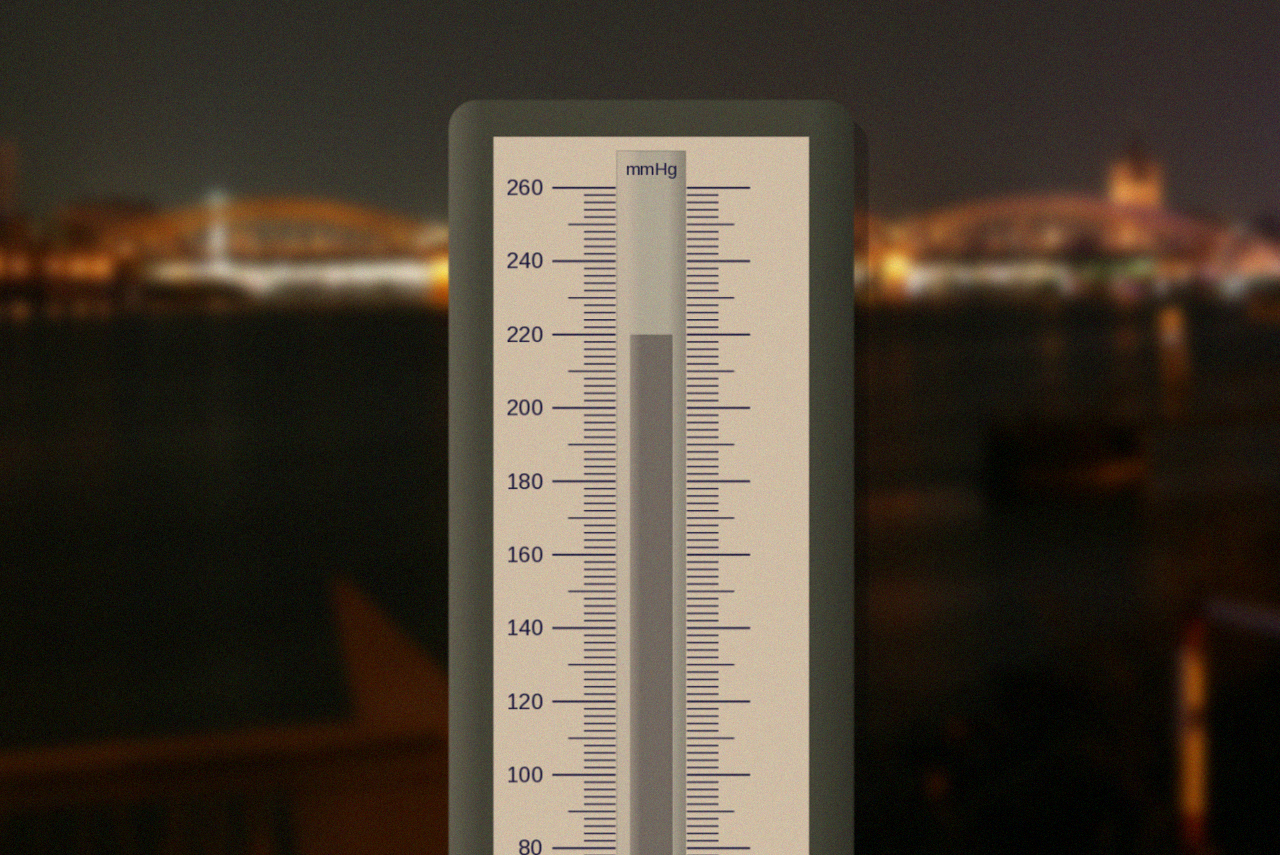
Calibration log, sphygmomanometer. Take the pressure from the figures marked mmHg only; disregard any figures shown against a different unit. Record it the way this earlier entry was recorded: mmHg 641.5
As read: mmHg 220
